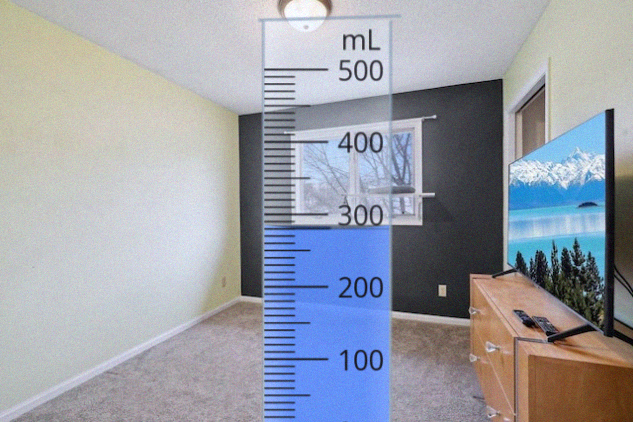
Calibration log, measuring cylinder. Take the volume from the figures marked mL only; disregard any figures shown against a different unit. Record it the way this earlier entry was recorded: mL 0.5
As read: mL 280
